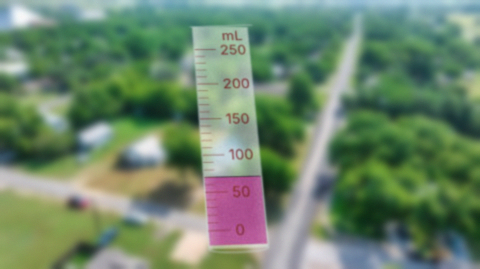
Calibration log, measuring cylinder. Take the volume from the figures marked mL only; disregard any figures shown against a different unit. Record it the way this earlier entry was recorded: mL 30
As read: mL 70
